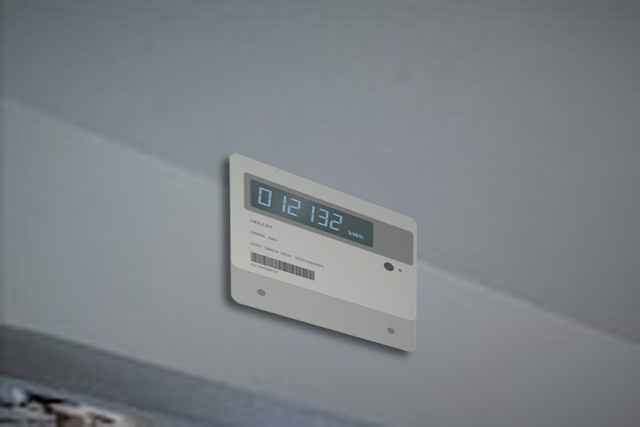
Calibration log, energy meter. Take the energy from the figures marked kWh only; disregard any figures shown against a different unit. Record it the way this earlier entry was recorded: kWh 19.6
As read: kWh 12132
